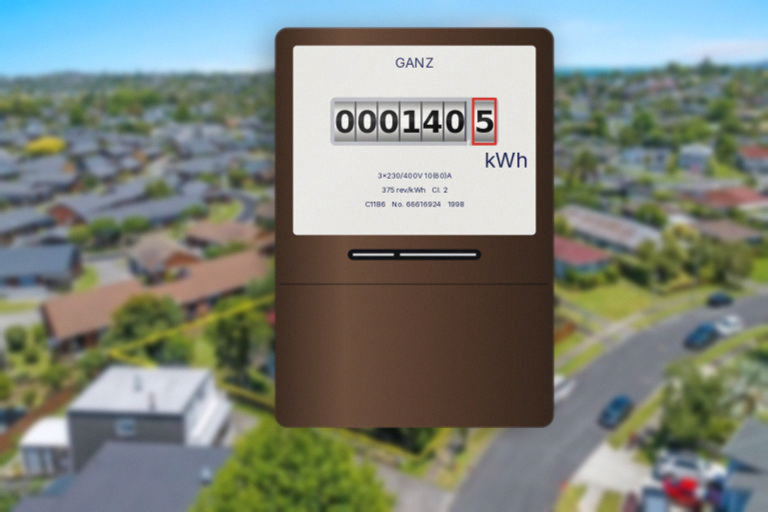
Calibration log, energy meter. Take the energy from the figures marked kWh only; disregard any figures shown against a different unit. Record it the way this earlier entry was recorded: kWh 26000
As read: kWh 140.5
